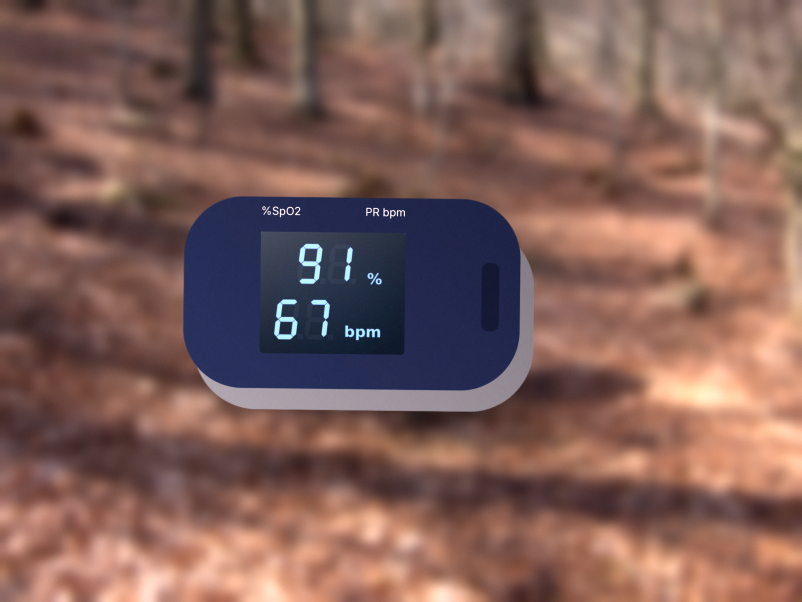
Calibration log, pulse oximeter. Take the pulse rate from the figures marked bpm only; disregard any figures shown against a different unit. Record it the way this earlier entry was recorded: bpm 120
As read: bpm 67
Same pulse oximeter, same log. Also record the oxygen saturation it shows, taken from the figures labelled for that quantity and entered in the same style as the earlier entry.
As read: % 91
